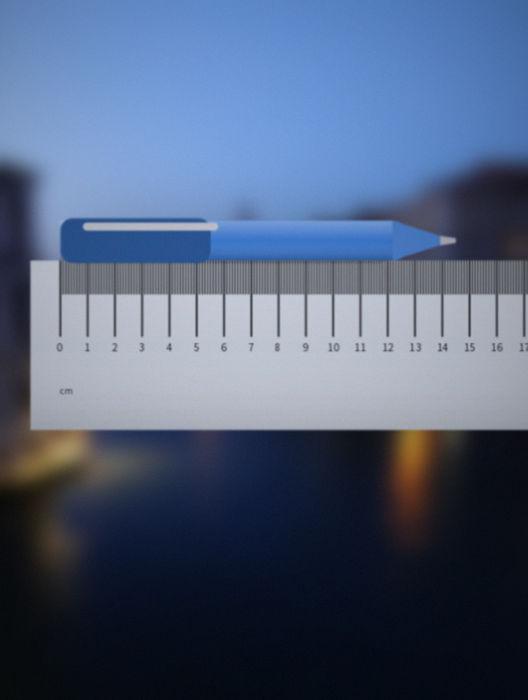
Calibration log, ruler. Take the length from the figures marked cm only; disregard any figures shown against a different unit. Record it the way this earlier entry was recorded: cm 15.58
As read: cm 14.5
